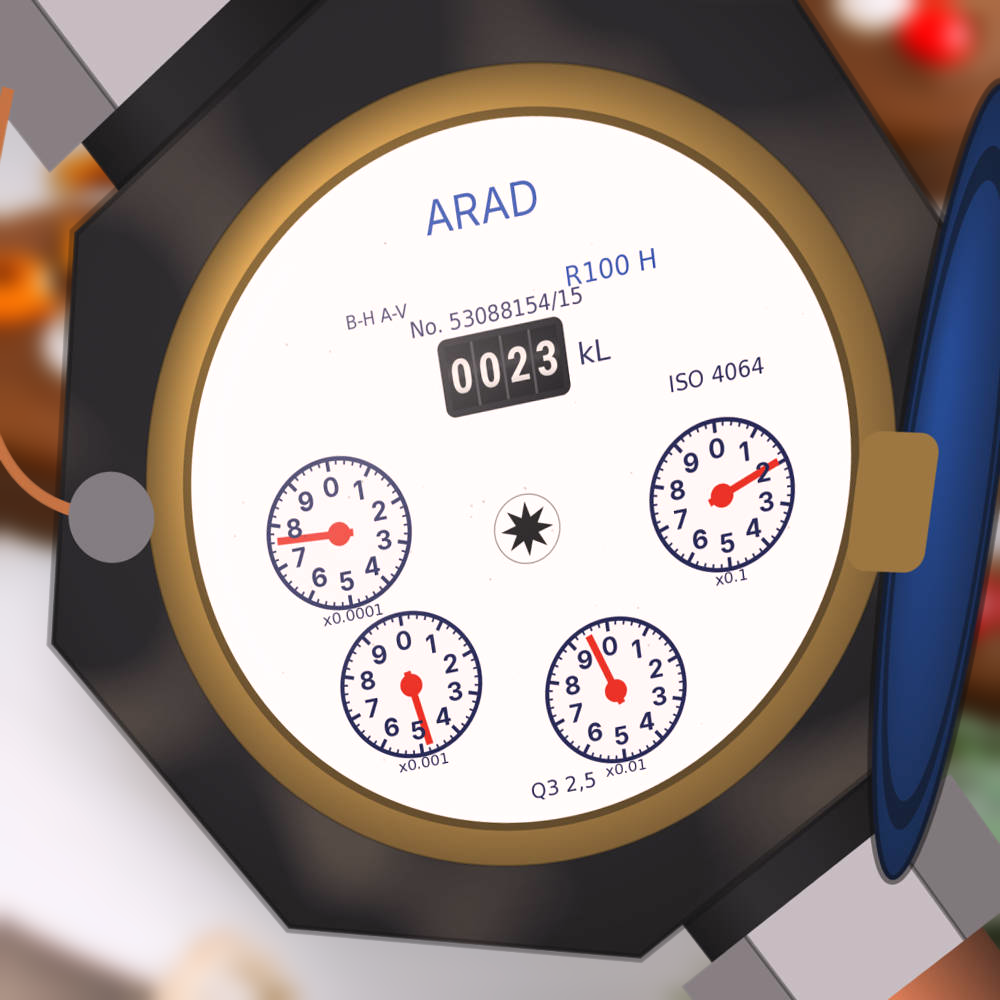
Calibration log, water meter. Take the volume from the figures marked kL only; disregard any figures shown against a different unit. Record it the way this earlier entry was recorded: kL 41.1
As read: kL 23.1947
